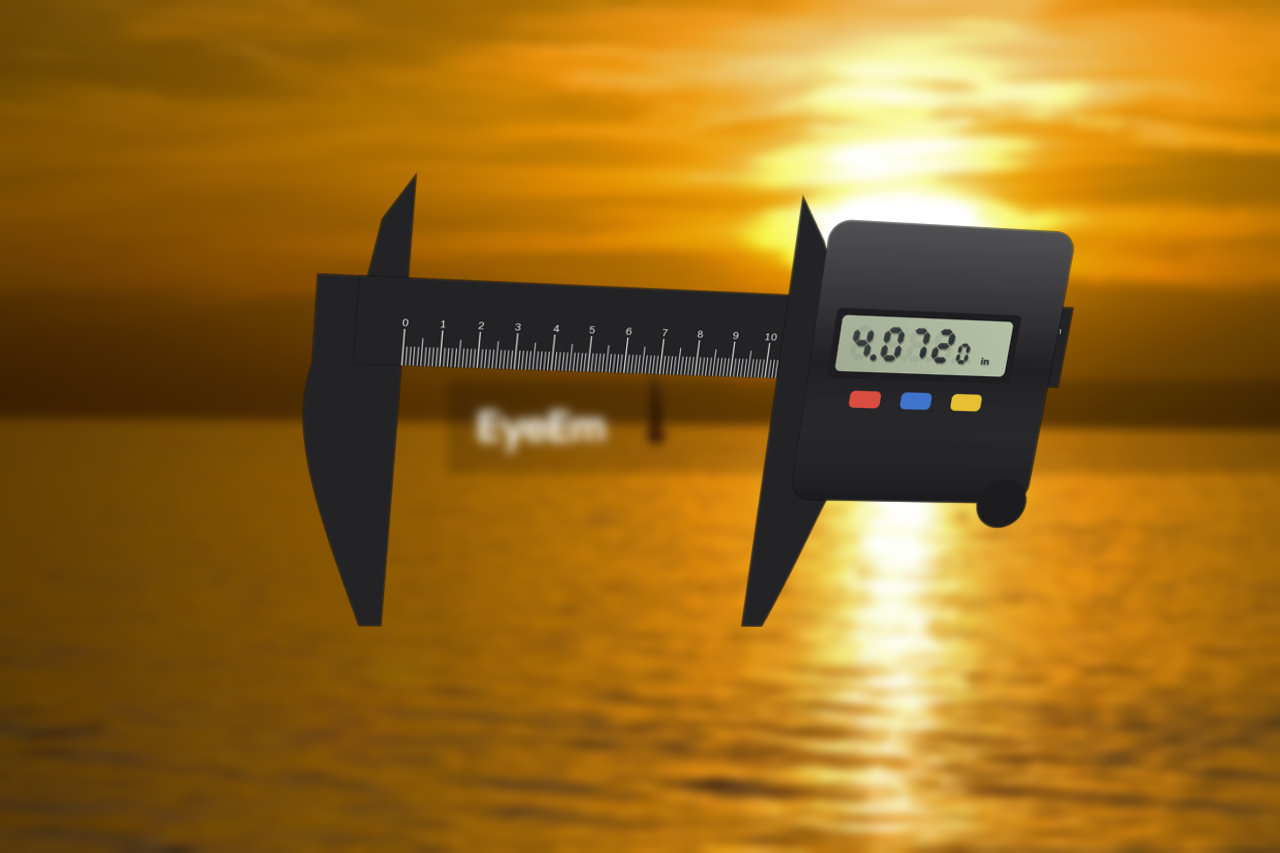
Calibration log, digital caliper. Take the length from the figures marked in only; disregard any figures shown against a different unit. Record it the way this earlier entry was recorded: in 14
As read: in 4.0720
